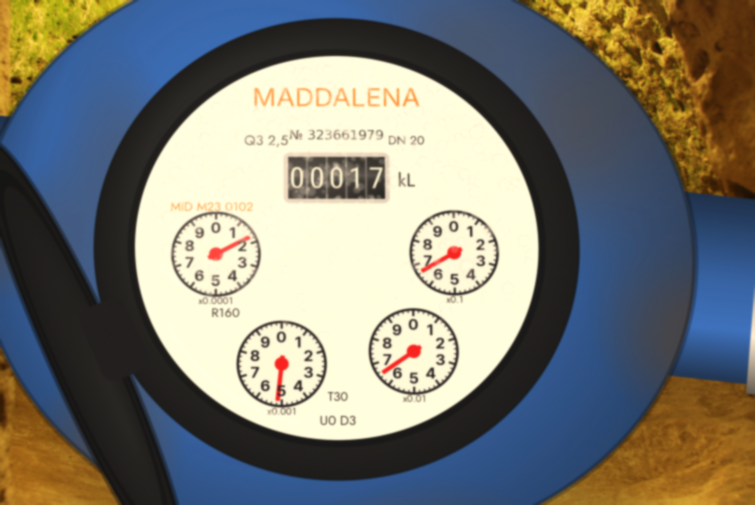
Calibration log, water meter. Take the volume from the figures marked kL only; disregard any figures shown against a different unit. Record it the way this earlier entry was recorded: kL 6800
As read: kL 17.6651
